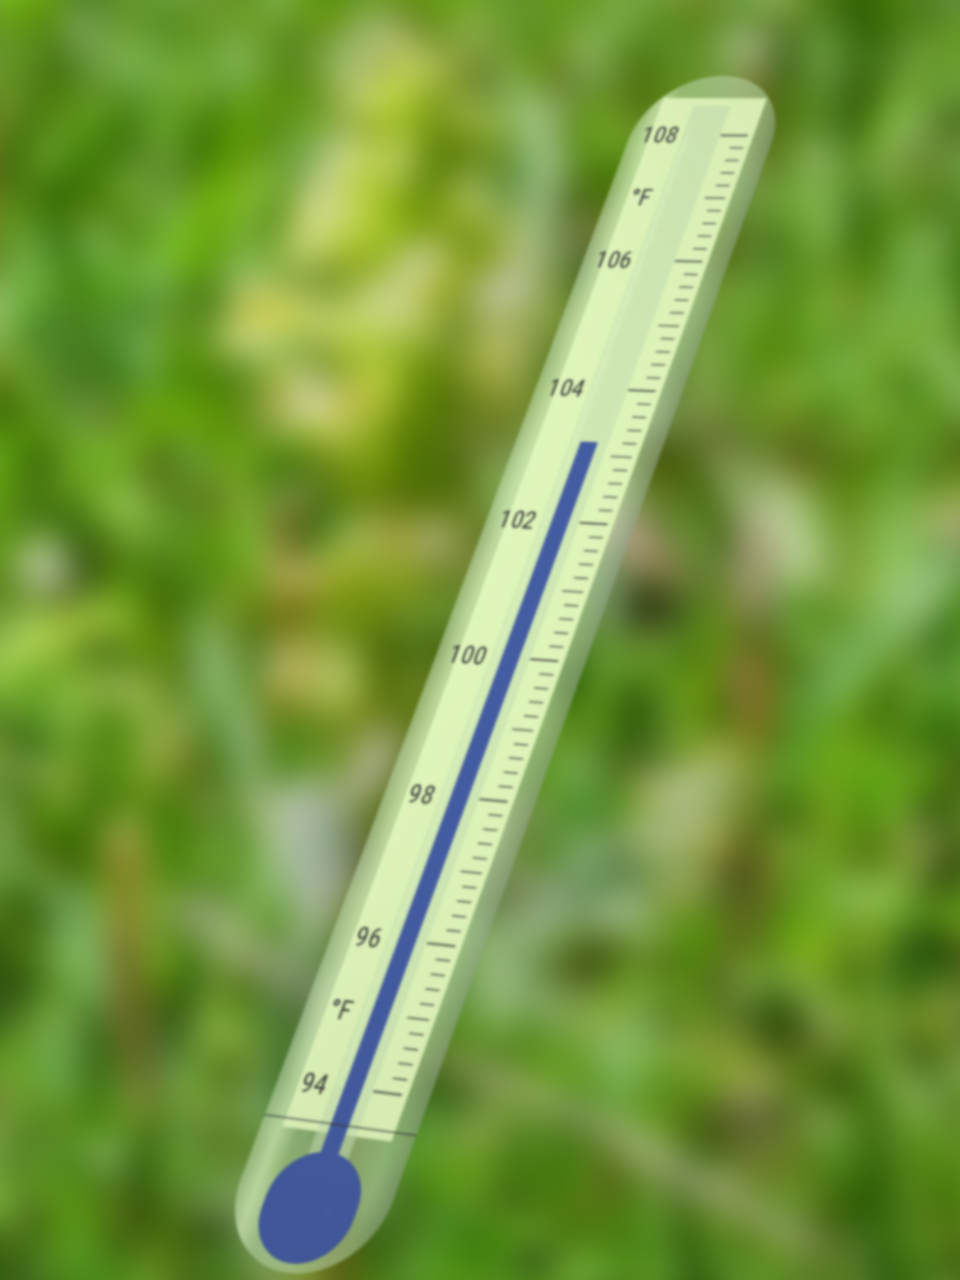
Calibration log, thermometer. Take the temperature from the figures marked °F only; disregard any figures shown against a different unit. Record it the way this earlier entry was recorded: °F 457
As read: °F 103.2
